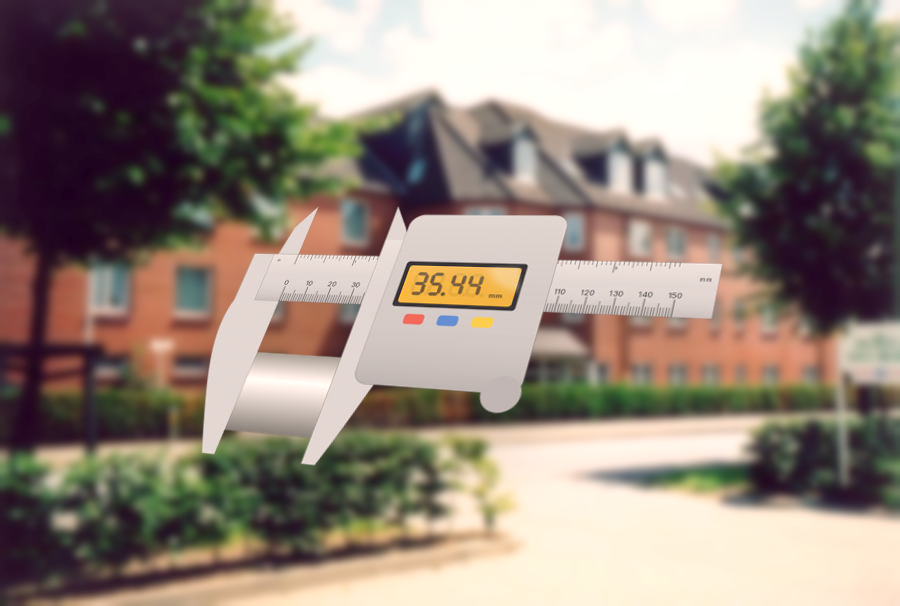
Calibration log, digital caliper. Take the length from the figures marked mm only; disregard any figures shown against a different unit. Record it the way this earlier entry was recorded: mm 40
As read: mm 35.44
